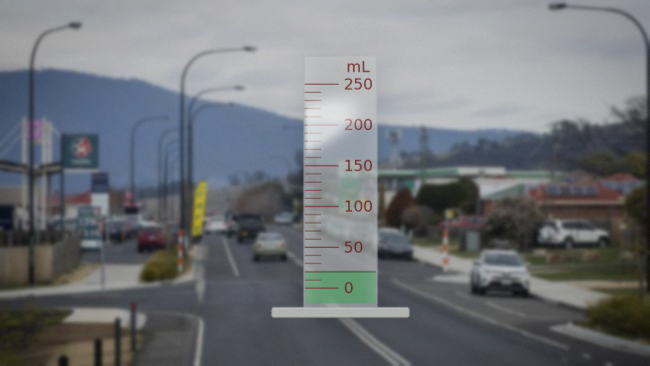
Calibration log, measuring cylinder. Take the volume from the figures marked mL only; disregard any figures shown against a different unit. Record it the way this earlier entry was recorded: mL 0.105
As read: mL 20
